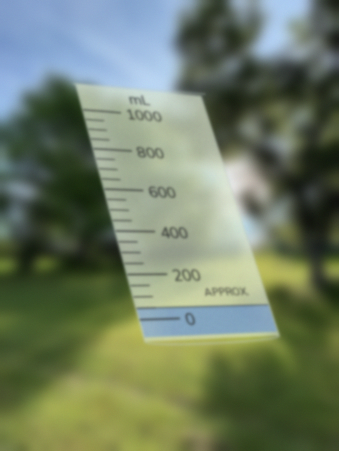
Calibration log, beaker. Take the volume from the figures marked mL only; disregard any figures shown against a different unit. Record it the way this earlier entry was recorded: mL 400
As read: mL 50
